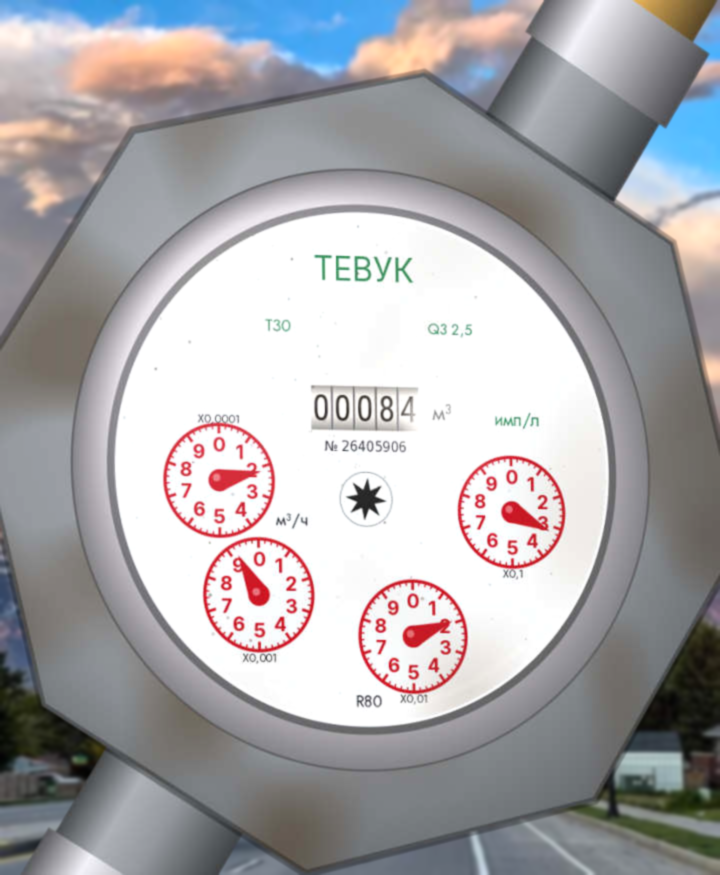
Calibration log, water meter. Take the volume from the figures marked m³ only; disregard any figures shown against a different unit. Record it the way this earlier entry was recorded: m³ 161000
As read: m³ 84.3192
